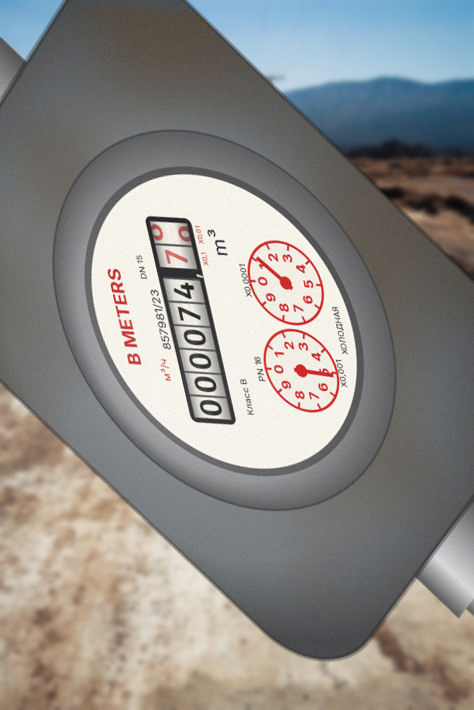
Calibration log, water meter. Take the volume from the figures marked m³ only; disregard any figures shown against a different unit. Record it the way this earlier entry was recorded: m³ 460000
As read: m³ 74.7851
